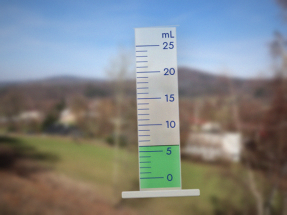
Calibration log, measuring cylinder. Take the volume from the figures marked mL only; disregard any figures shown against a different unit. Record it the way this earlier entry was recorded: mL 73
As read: mL 6
